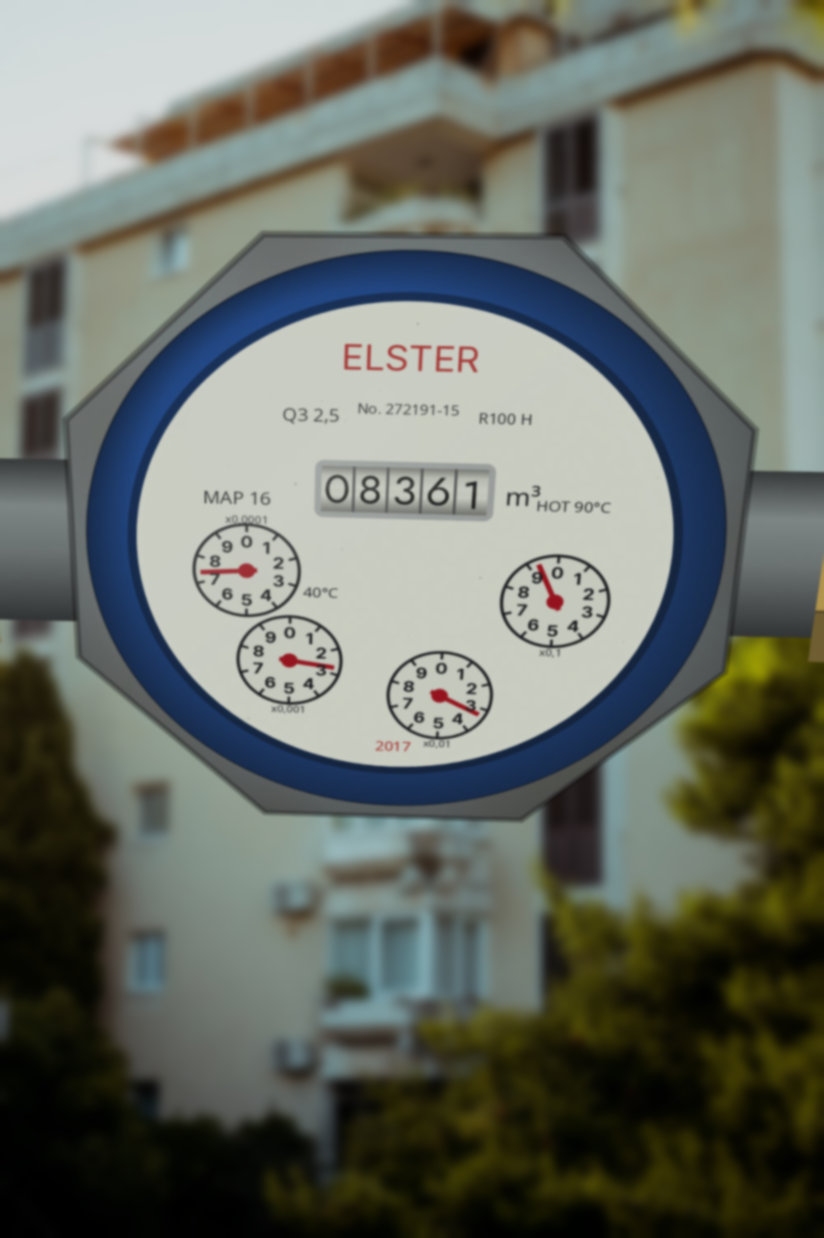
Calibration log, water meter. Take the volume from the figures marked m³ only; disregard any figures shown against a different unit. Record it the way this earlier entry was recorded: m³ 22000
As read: m³ 8360.9327
